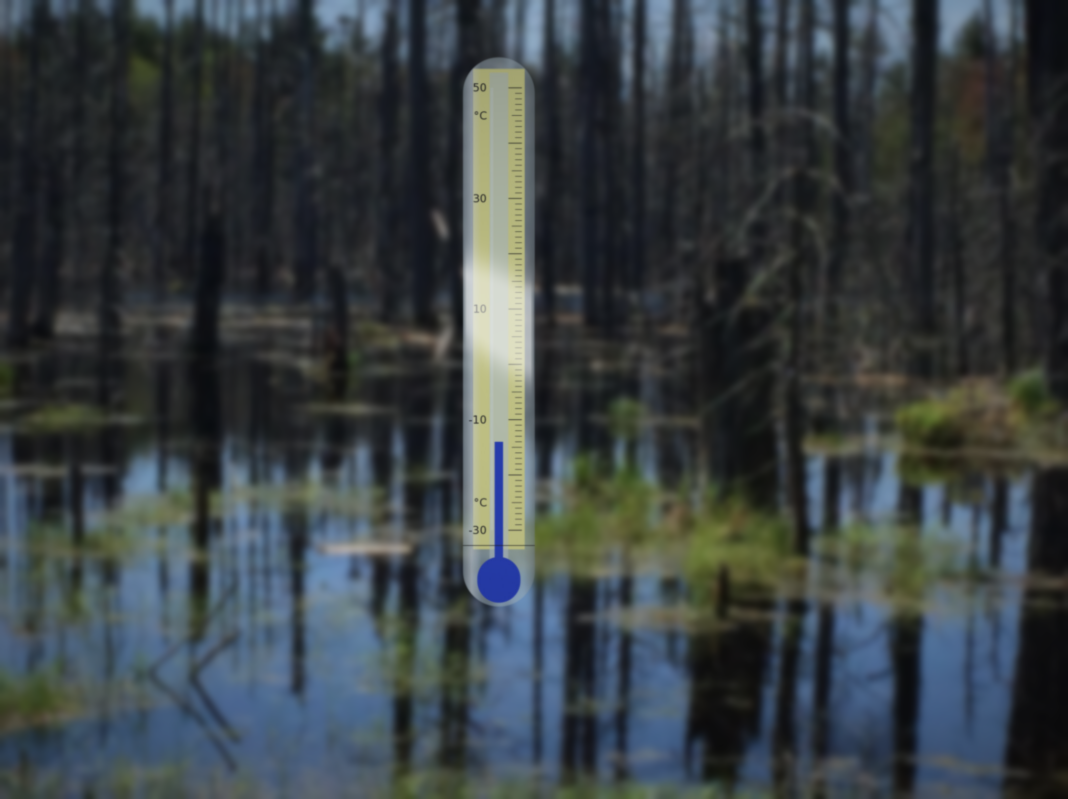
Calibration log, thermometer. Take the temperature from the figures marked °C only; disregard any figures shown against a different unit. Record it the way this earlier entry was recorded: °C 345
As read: °C -14
